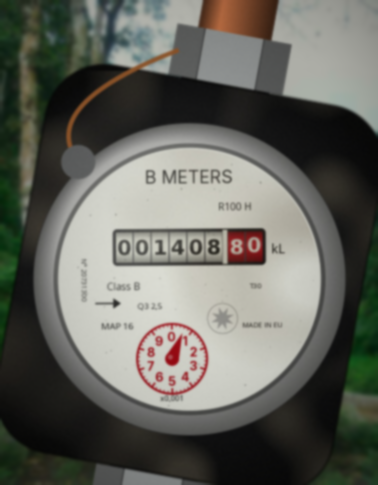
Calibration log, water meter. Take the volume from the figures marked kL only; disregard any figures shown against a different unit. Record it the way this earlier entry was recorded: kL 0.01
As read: kL 1408.800
